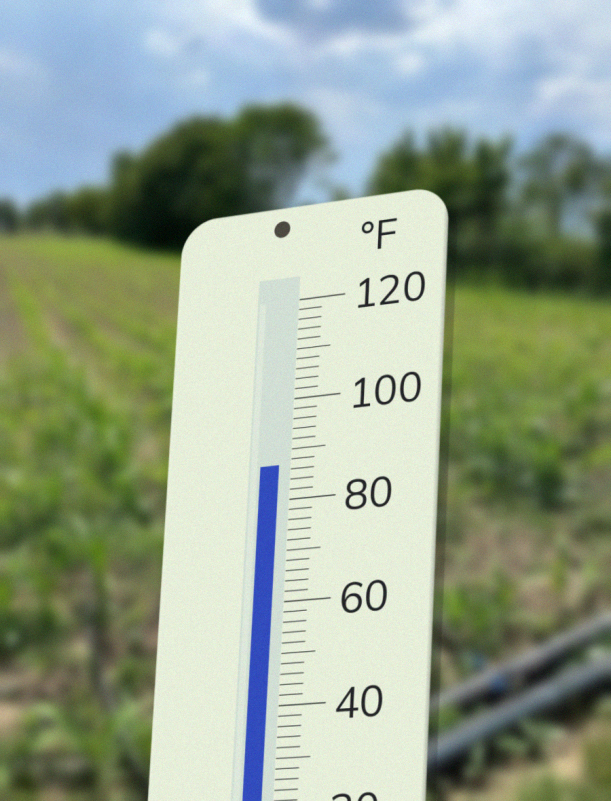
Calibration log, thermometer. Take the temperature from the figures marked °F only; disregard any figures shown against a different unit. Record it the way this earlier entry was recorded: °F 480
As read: °F 87
